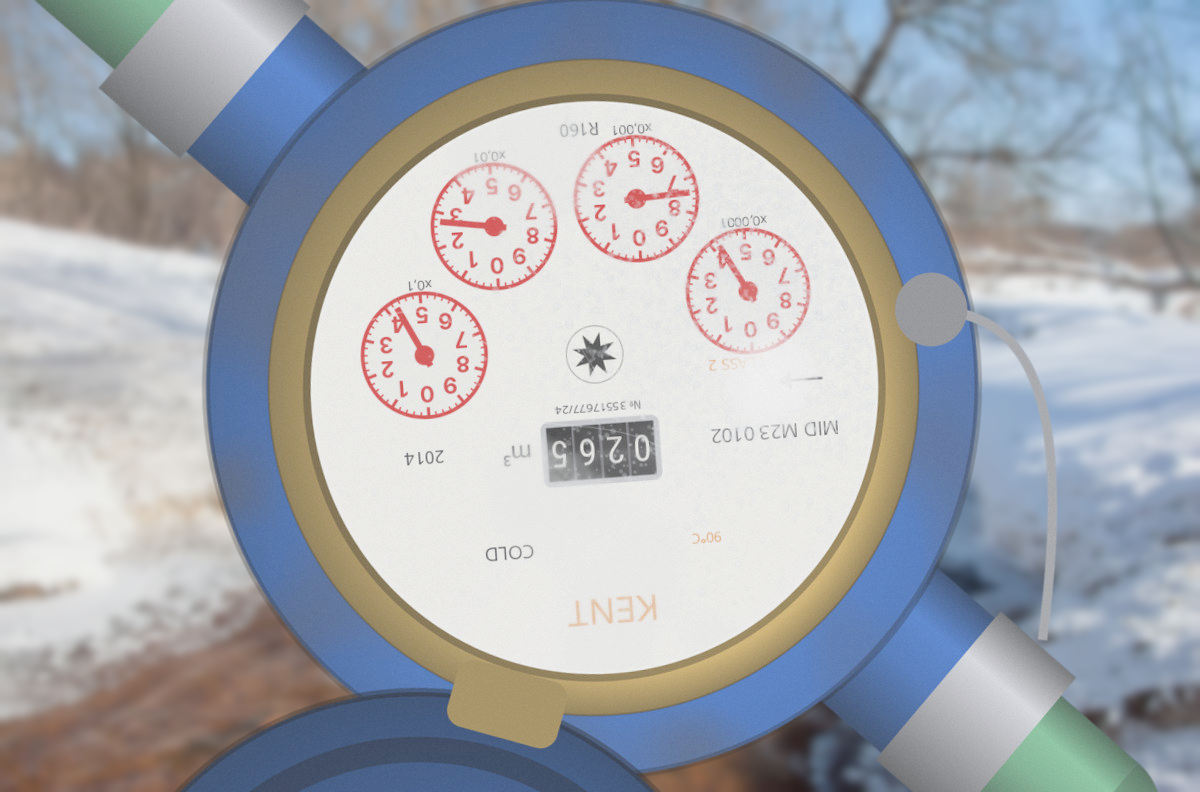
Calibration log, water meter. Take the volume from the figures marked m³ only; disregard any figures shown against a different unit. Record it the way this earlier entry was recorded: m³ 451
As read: m³ 265.4274
